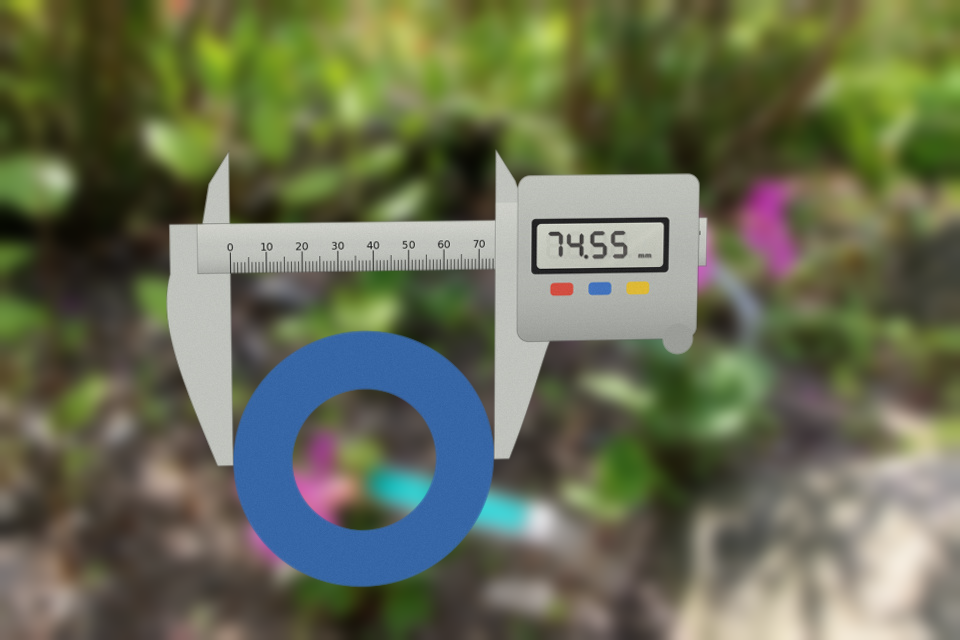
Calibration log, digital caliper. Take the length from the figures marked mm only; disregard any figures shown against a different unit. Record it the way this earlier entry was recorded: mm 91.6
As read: mm 74.55
